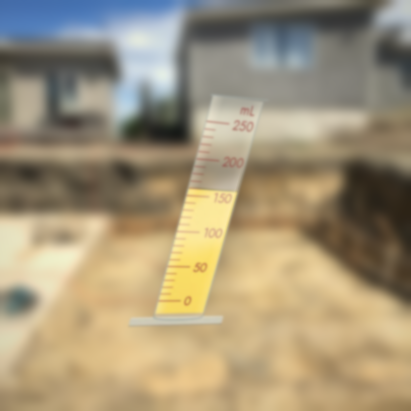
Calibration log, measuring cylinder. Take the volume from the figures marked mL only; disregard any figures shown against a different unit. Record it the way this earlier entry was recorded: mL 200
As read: mL 160
